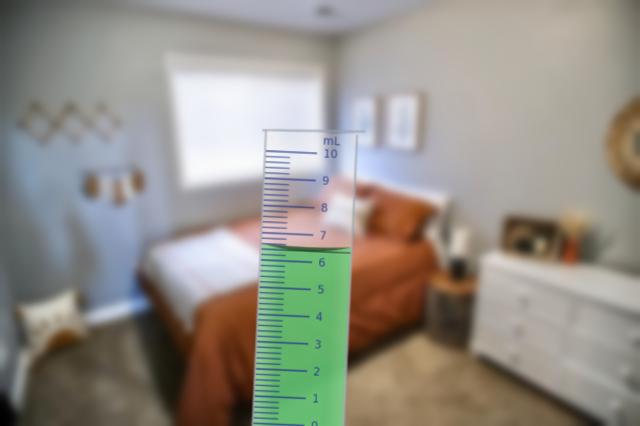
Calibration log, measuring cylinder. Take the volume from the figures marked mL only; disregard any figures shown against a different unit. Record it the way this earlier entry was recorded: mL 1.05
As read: mL 6.4
